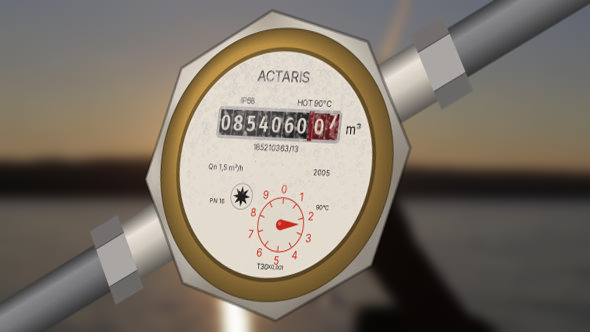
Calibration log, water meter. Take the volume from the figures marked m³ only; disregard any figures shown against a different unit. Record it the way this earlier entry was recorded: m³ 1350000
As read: m³ 854060.072
